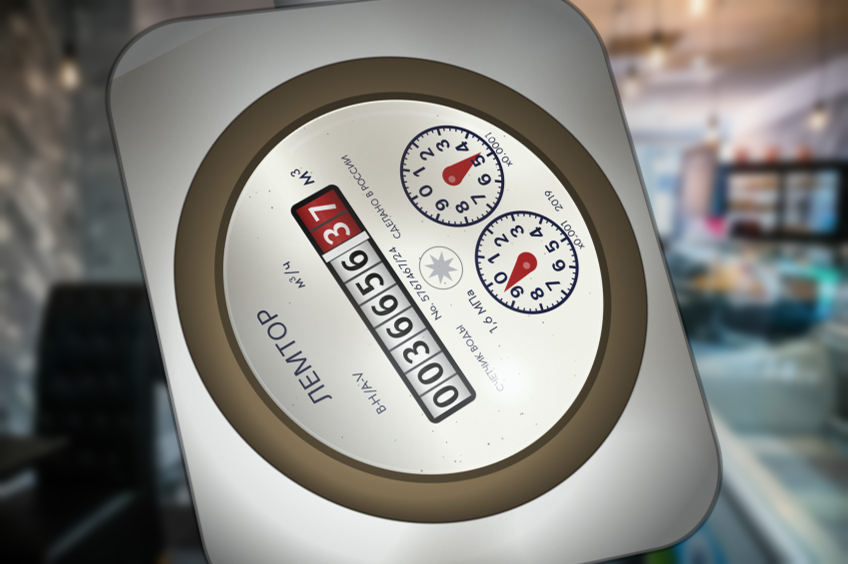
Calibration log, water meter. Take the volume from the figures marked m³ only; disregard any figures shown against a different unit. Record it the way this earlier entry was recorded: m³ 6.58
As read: m³ 36656.3694
